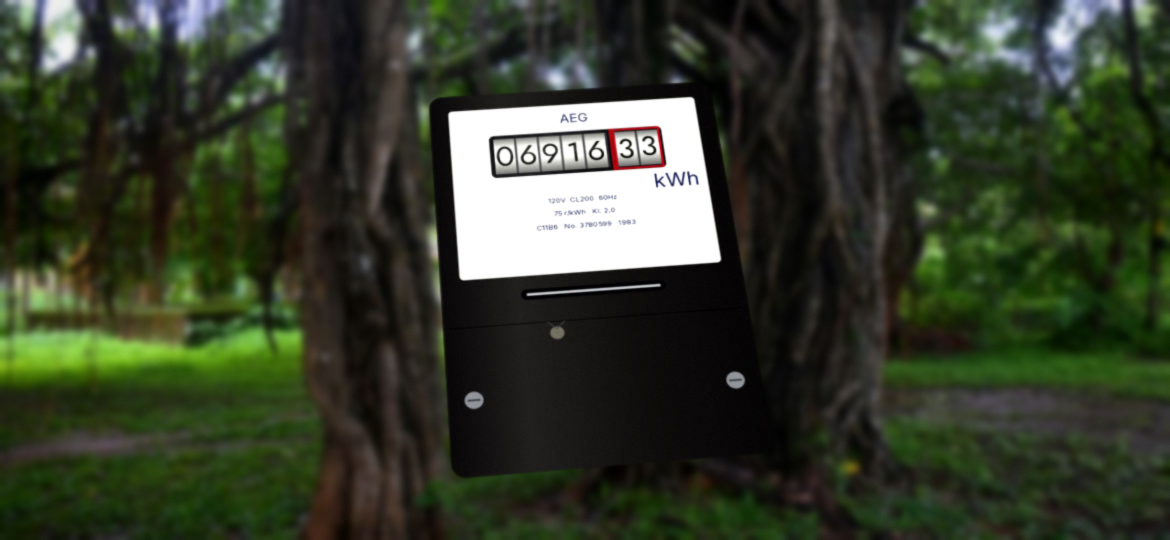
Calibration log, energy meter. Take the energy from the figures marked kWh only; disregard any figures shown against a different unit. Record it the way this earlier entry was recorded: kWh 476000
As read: kWh 6916.33
